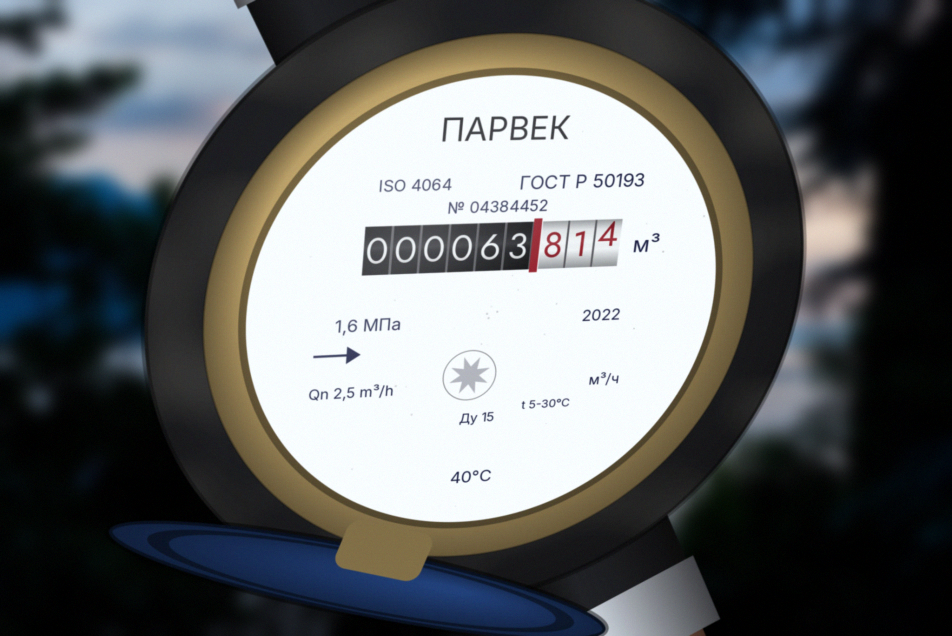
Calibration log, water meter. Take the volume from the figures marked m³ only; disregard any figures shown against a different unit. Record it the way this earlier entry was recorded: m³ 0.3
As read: m³ 63.814
